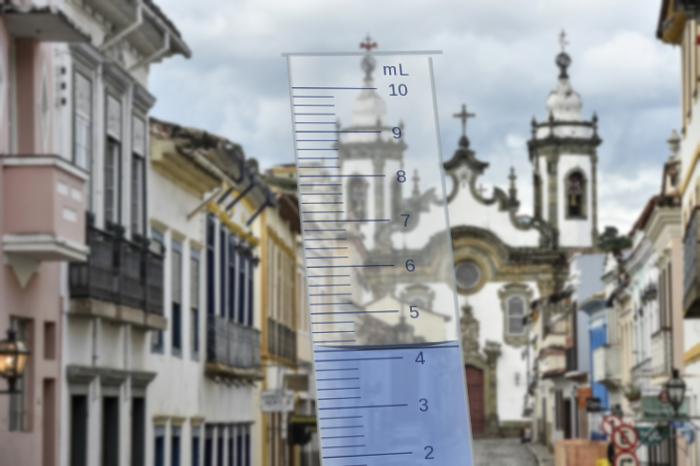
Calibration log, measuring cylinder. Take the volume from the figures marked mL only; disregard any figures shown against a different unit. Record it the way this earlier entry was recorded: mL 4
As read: mL 4.2
